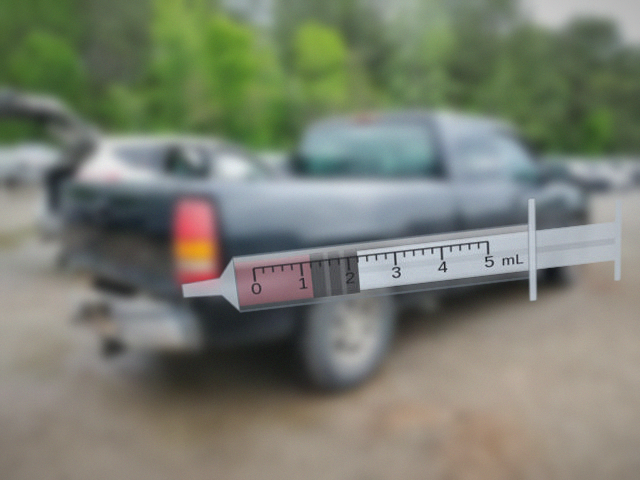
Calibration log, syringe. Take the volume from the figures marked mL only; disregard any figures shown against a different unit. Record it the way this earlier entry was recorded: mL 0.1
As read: mL 1.2
